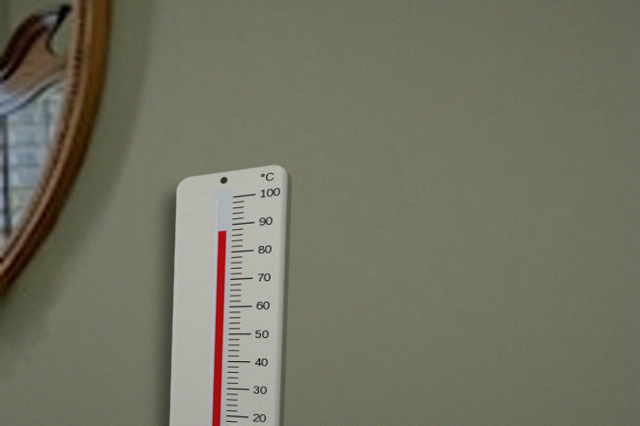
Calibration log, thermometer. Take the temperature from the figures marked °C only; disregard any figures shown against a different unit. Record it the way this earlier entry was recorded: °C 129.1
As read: °C 88
